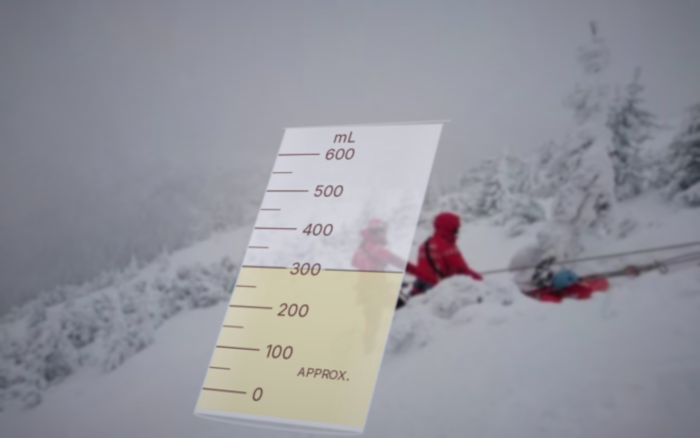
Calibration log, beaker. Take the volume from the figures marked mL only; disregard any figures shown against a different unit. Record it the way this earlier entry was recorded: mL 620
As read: mL 300
